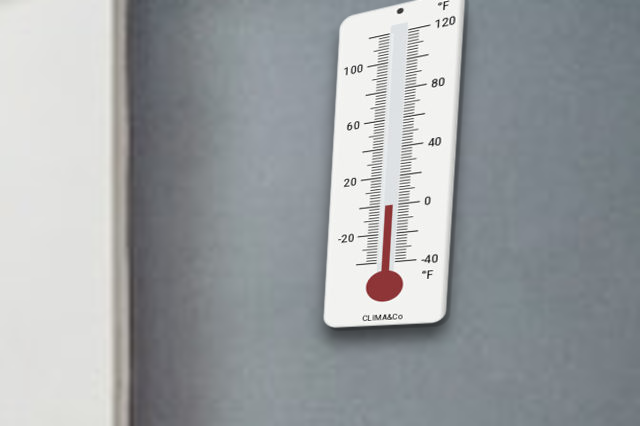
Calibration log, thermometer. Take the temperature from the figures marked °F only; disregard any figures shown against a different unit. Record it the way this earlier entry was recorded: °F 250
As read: °F 0
